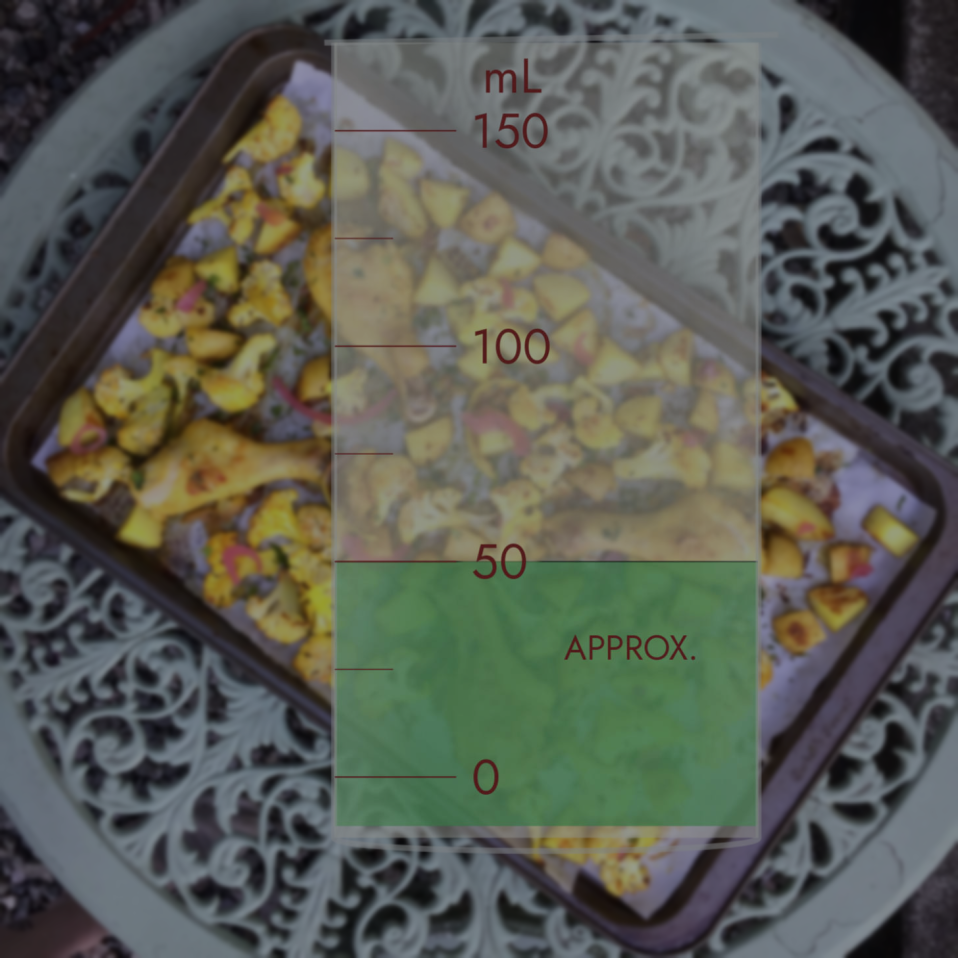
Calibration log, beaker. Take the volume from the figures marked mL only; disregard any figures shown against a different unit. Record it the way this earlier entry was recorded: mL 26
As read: mL 50
